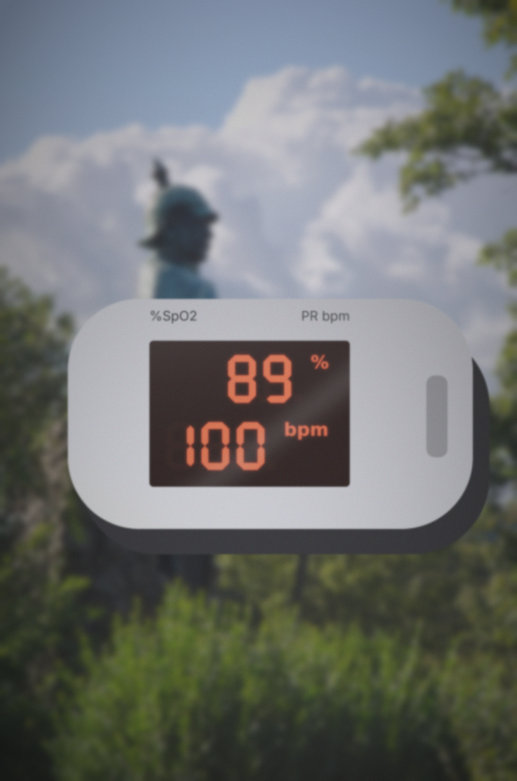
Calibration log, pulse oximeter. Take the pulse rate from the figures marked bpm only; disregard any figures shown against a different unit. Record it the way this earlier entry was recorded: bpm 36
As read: bpm 100
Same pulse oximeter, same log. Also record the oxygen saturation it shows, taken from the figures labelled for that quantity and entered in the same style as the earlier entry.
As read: % 89
